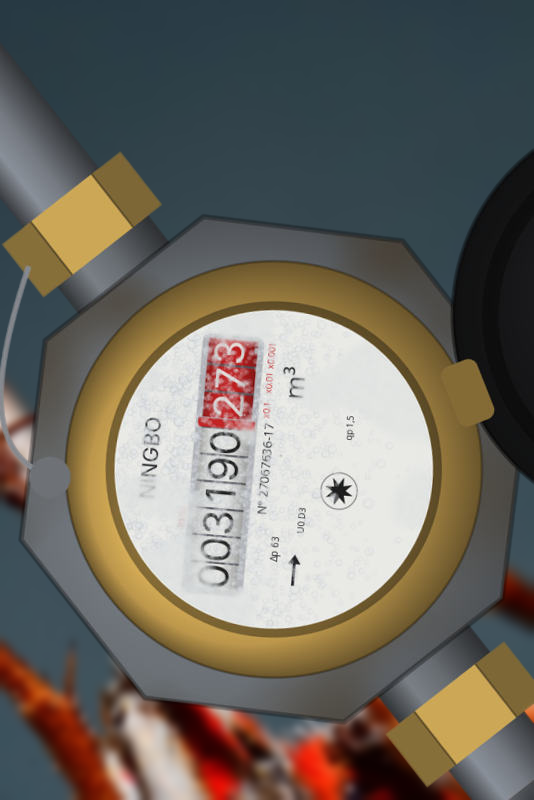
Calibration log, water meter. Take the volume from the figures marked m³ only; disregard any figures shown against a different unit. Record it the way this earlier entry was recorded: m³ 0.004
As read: m³ 3190.273
